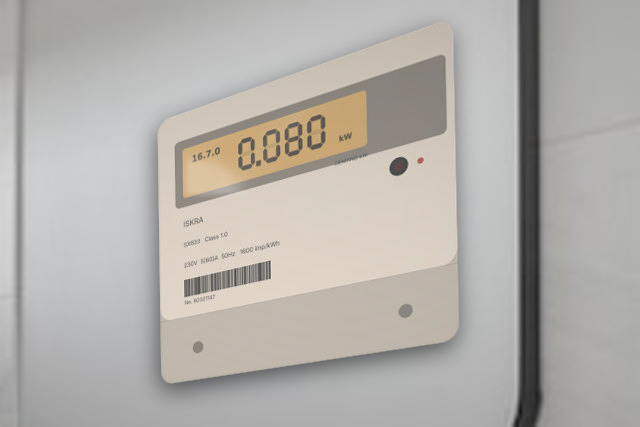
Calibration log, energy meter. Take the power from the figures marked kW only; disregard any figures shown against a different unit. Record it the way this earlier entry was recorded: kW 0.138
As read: kW 0.080
